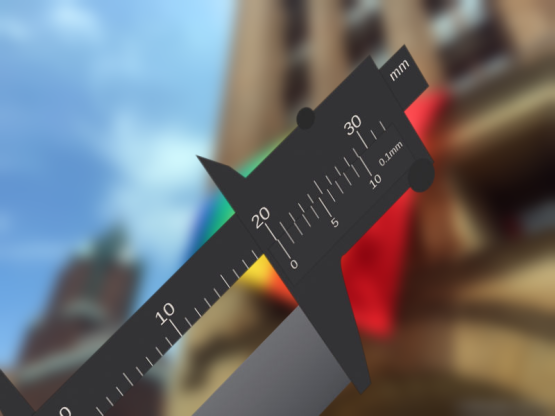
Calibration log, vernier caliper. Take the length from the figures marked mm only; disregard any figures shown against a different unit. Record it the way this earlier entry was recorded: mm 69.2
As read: mm 20.1
